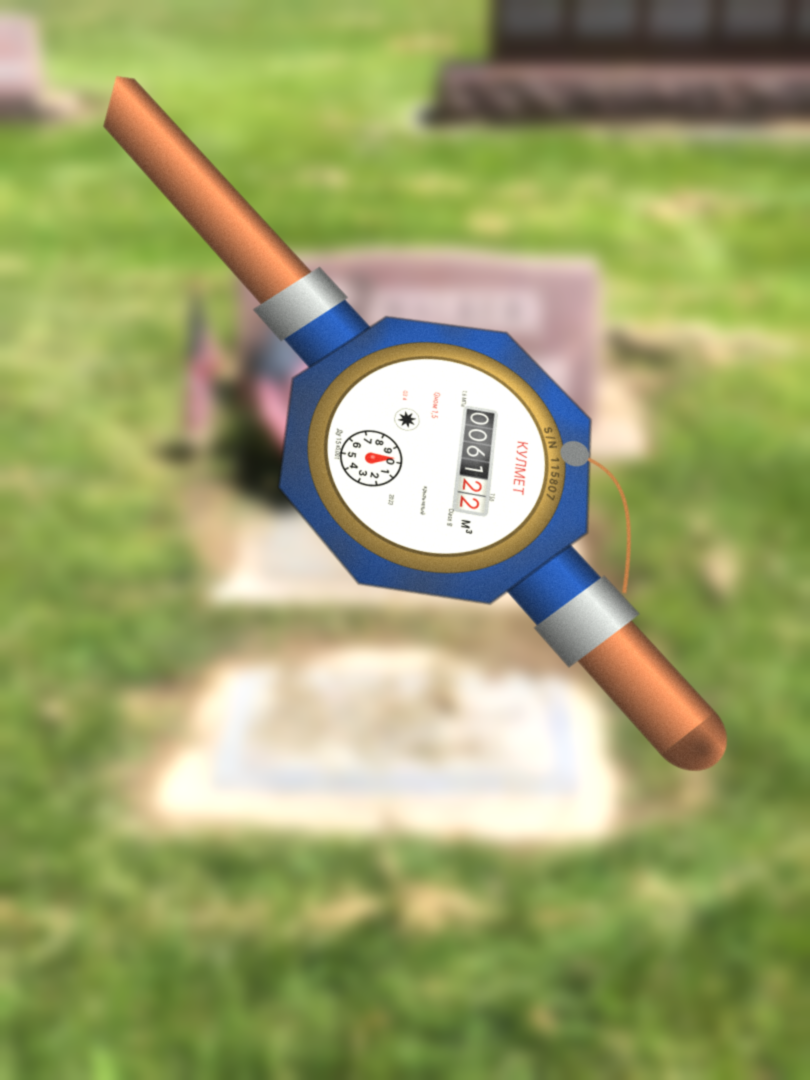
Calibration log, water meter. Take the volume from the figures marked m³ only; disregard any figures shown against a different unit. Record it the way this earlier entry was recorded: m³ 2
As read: m³ 61.219
